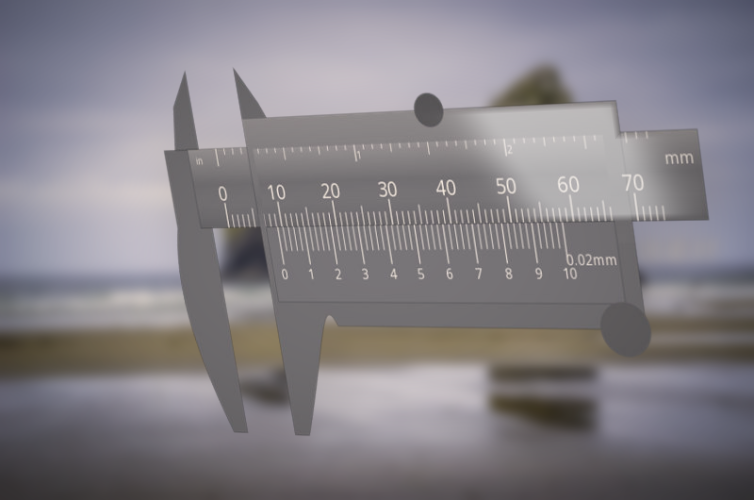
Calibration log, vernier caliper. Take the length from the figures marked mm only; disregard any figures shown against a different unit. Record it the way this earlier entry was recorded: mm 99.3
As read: mm 9.2
